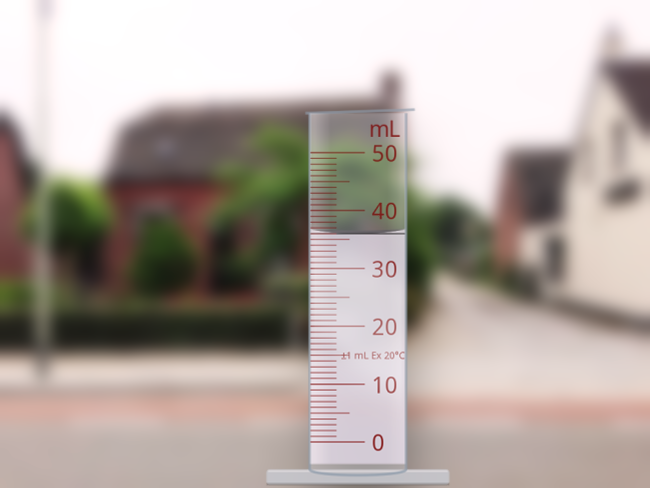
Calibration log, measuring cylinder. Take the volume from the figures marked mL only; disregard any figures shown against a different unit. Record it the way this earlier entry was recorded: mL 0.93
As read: mL 36
